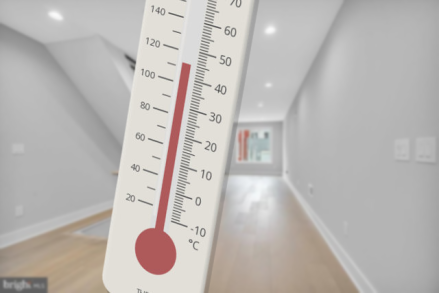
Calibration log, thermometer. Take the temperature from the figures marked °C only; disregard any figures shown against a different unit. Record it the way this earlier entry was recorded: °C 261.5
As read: °C 45
